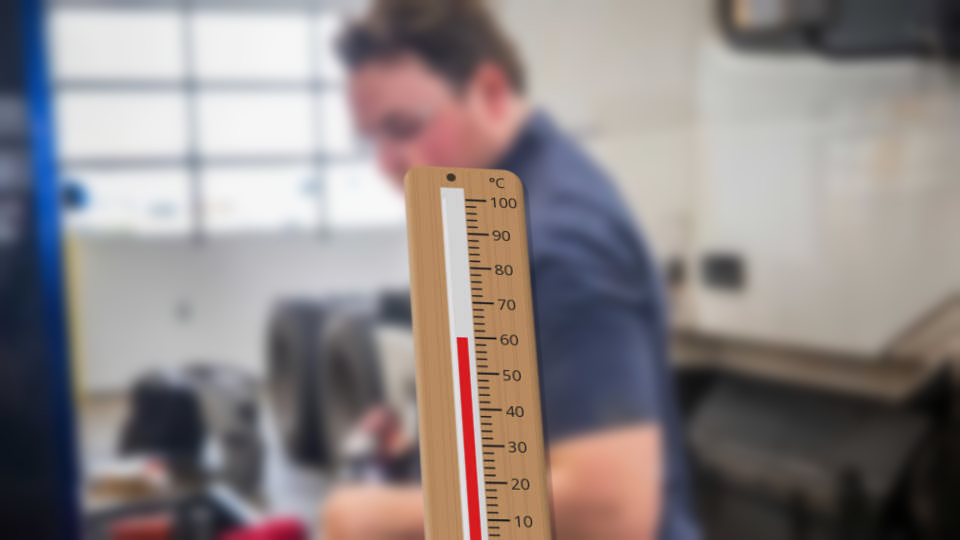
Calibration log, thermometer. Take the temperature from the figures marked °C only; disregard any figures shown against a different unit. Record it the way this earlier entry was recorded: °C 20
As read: °C 60
